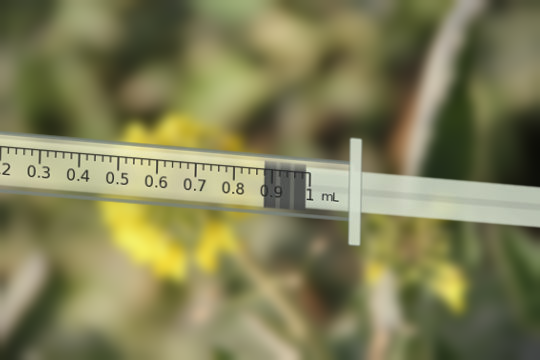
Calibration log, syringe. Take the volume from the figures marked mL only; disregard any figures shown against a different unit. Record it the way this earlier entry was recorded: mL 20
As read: mL 0.88
